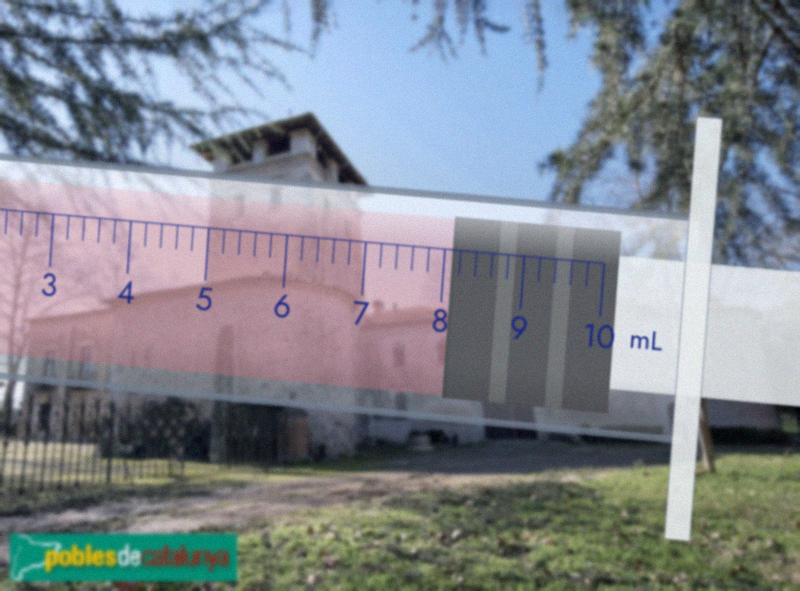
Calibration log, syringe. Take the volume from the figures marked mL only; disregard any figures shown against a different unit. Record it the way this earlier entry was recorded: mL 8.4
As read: mL 8.1
